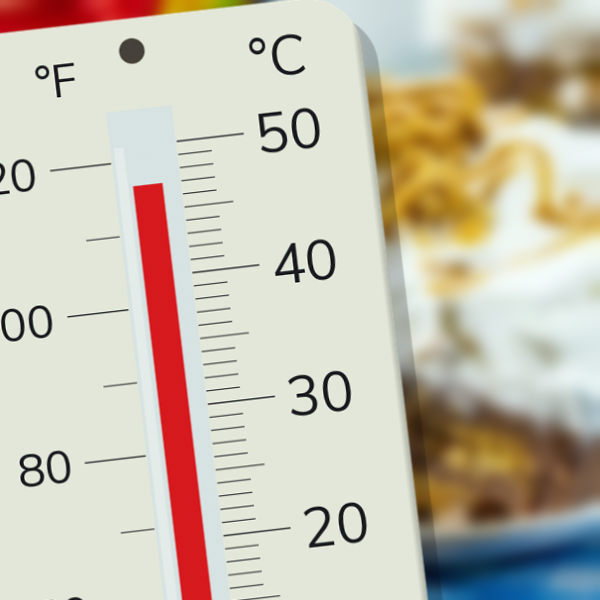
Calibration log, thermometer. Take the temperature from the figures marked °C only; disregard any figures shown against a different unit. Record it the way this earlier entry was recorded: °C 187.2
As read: °C 47
